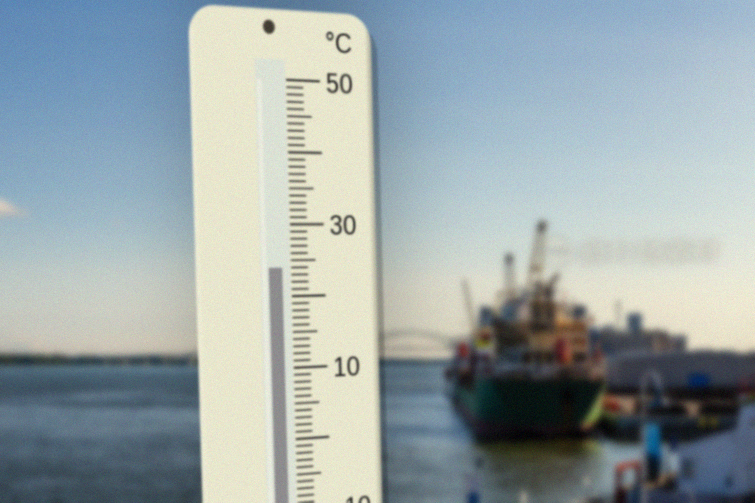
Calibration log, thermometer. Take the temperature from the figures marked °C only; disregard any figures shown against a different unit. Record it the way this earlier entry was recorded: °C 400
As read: °C 24
